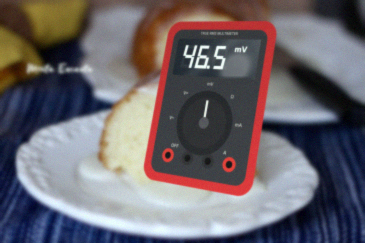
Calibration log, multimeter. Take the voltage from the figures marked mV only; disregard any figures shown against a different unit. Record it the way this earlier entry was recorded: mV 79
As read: mV 46.5
